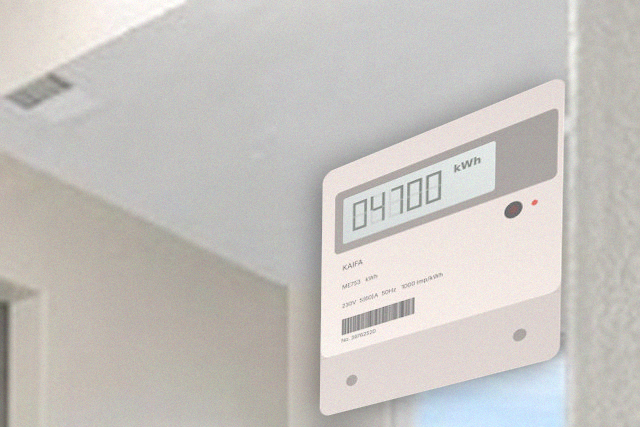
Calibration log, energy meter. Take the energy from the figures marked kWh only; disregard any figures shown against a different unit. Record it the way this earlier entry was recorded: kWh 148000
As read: kWh 4700
